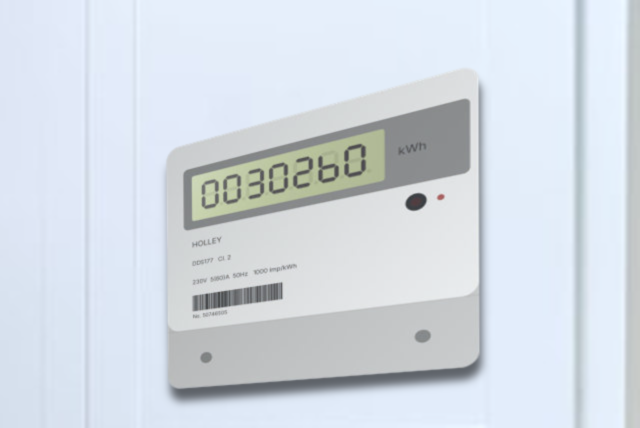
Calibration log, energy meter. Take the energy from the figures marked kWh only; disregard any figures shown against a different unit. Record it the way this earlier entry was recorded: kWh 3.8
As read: kWh 30260
